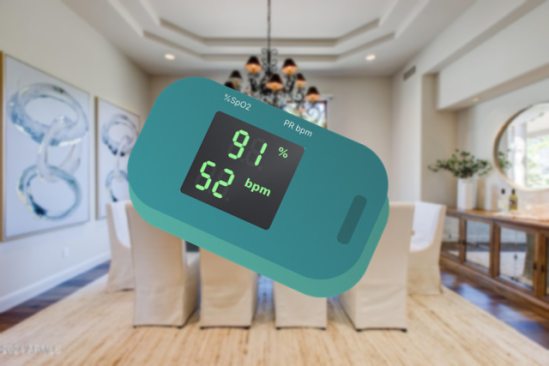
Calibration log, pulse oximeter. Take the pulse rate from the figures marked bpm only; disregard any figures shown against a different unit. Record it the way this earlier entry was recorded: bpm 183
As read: bpm 52
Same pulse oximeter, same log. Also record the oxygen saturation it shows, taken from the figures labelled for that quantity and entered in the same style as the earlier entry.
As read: % 91
